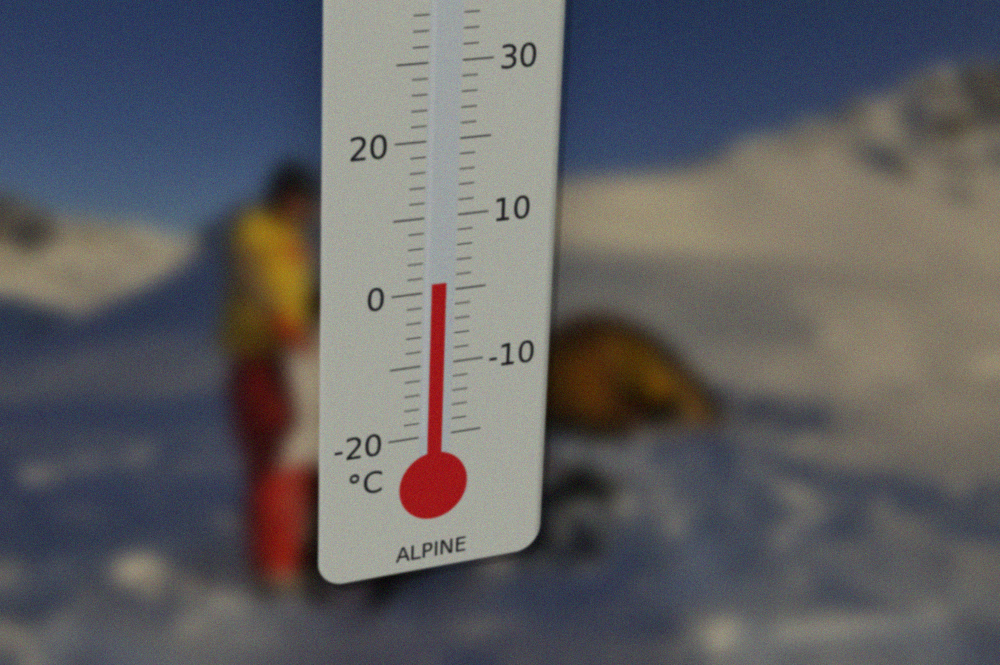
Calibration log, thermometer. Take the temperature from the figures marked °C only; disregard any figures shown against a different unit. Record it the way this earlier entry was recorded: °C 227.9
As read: °C 1
